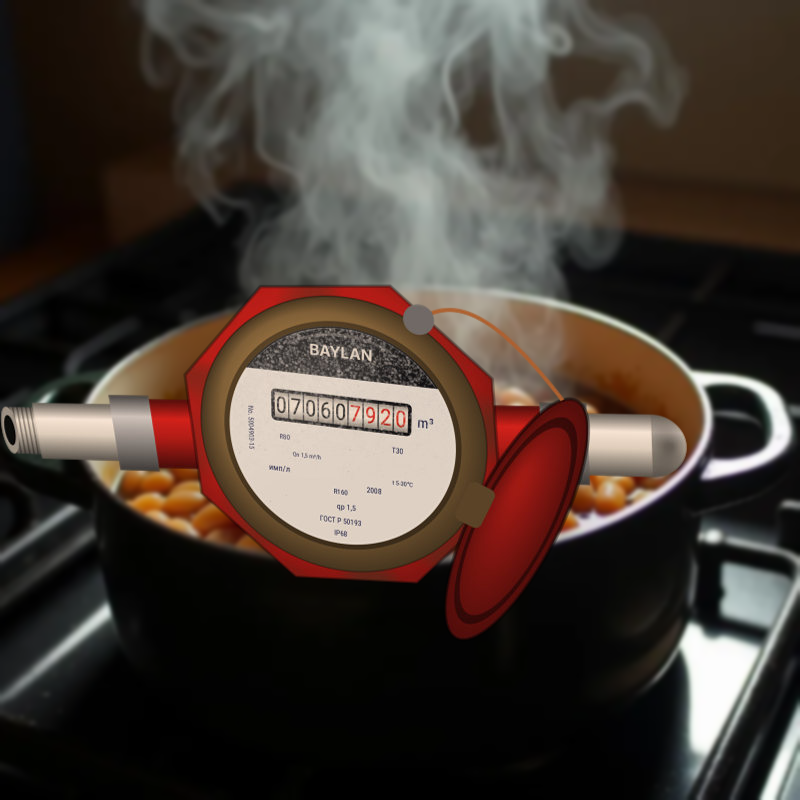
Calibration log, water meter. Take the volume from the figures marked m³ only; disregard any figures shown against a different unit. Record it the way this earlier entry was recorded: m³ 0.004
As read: m³ 7060.7920
